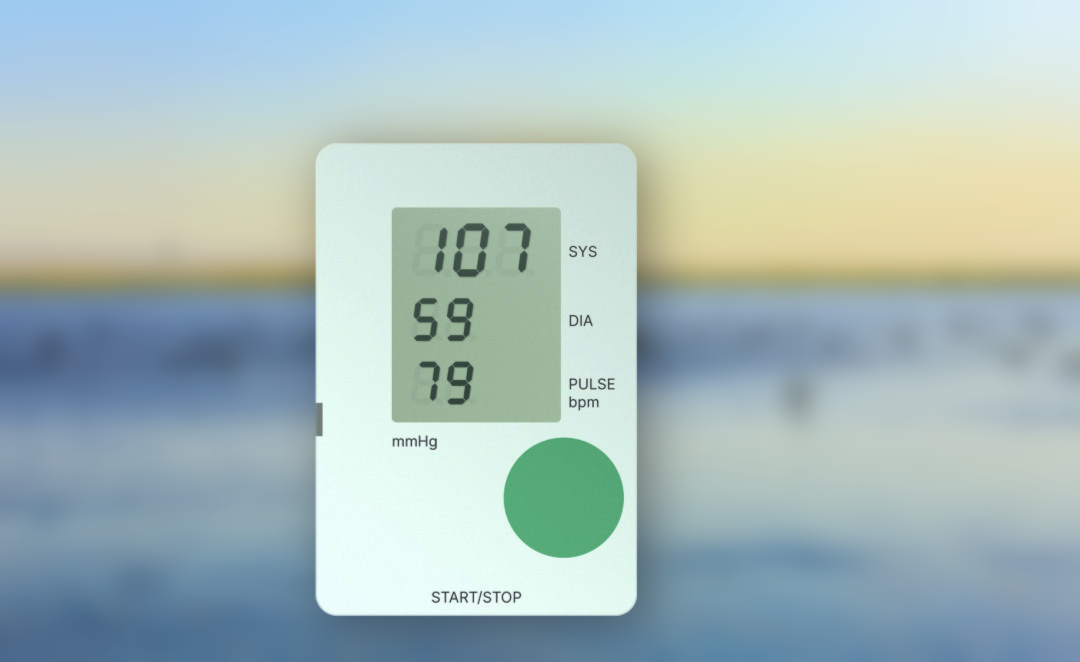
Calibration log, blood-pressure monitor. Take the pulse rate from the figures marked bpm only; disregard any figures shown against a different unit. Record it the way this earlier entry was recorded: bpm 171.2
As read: bpm 79
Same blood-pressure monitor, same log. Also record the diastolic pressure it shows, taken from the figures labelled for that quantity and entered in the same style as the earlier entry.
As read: mmHg 59
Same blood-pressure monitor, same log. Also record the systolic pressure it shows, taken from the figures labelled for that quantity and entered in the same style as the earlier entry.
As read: mmHg 107
